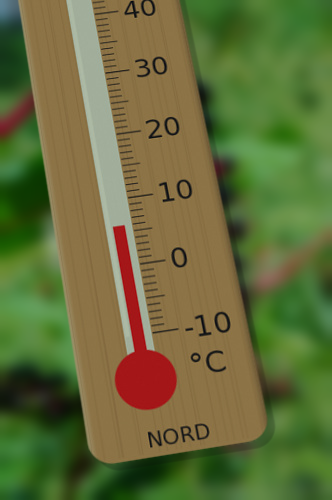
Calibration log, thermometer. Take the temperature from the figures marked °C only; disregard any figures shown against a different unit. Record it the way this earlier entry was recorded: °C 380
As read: °C 6
